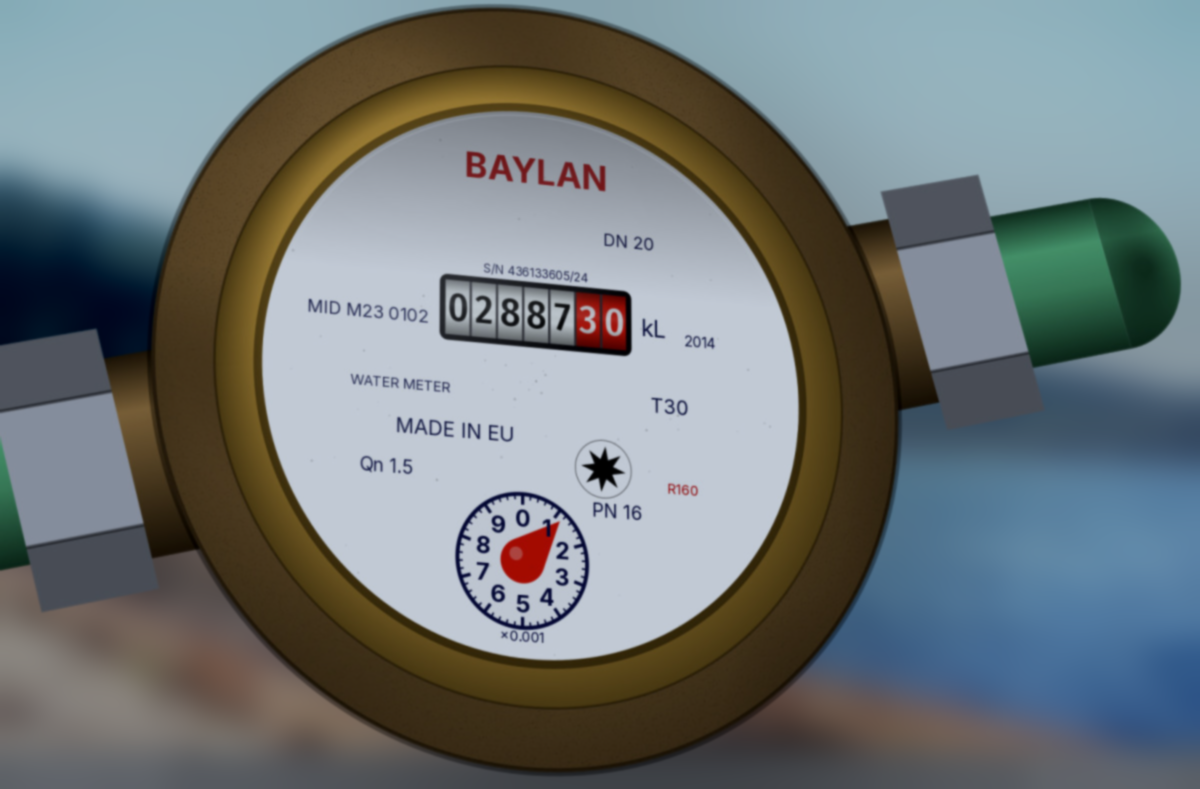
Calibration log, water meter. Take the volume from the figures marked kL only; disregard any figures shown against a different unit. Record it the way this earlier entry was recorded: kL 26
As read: kL 2887.301
